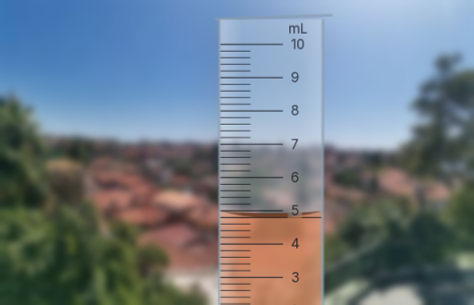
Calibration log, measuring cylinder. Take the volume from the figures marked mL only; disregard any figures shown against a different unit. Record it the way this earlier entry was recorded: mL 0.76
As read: mL 4.8
